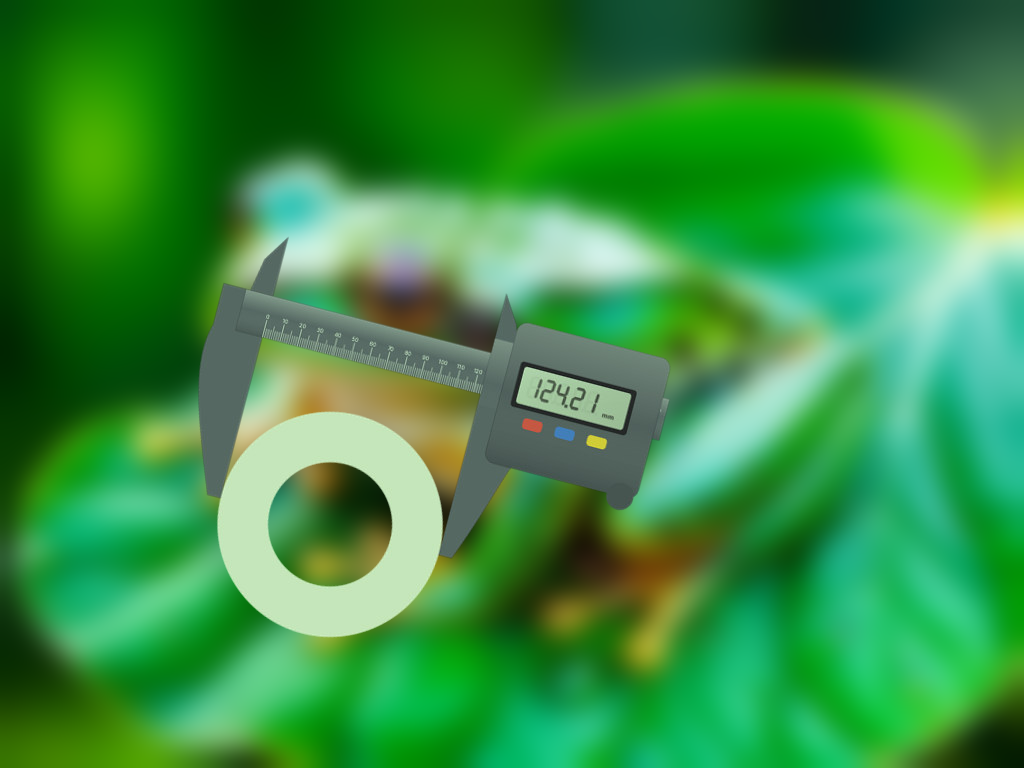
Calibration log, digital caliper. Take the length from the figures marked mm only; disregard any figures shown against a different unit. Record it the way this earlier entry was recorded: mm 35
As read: mm 124.21
